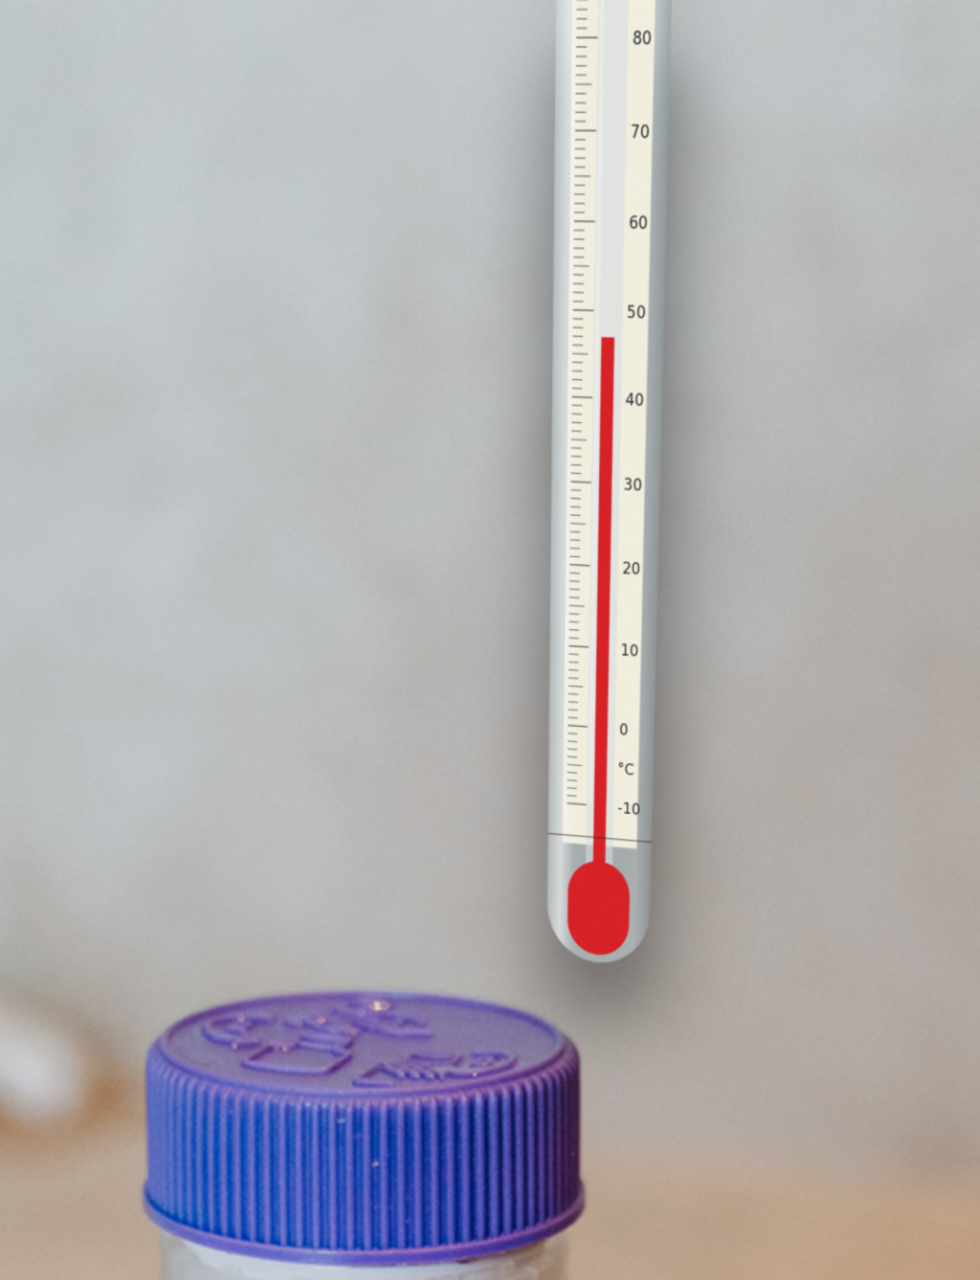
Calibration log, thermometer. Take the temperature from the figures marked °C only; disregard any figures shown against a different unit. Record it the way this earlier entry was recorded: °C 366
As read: °C 47
